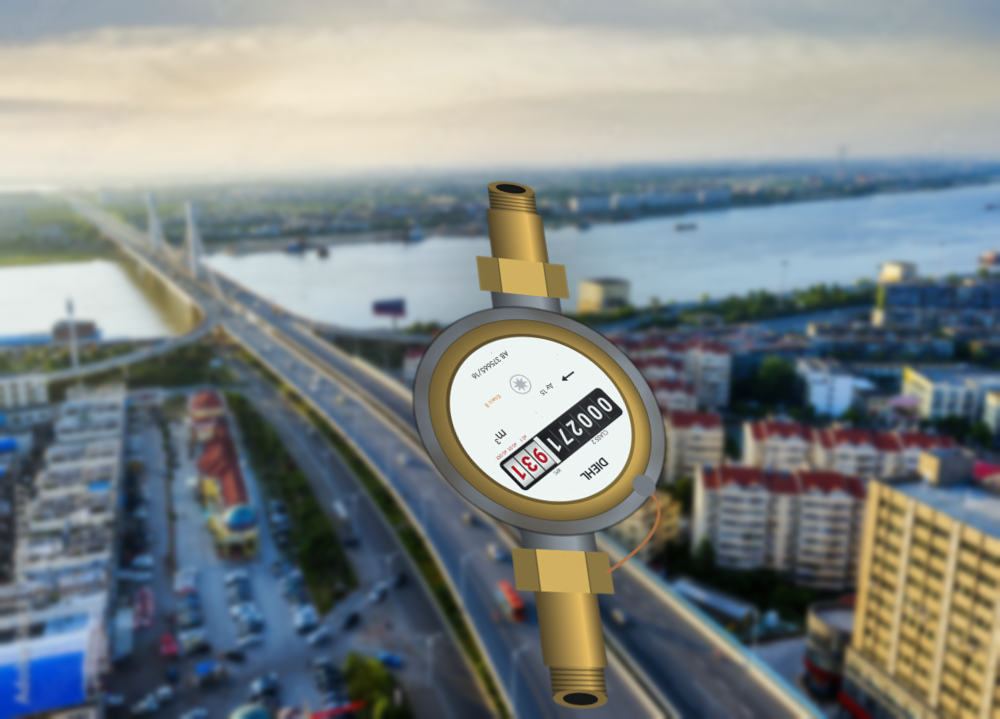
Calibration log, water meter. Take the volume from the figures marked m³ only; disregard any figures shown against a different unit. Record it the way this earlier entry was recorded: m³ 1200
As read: m³ 271.931
